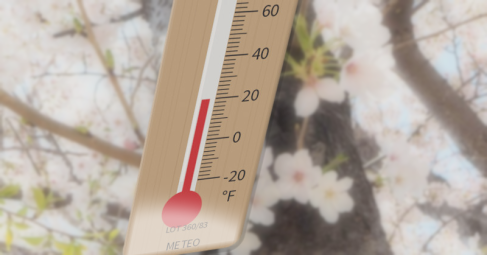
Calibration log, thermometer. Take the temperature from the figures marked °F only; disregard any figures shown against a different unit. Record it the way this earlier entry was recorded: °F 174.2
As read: °F 20
